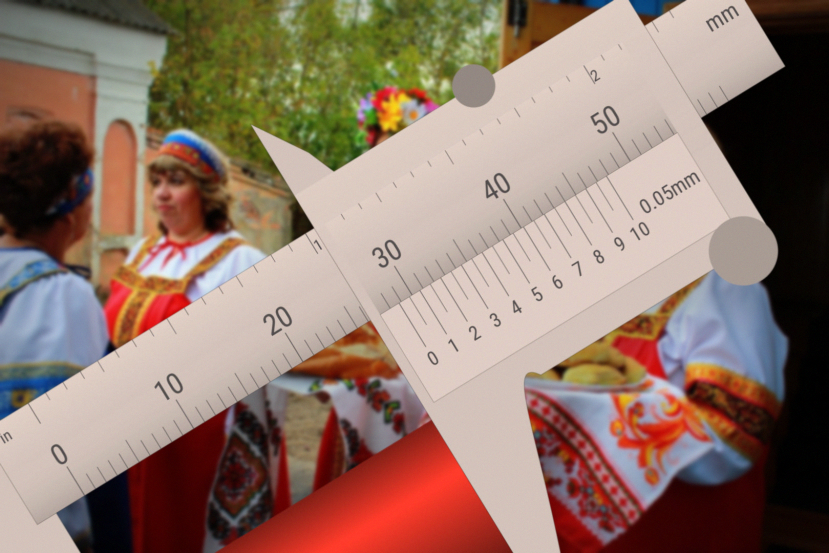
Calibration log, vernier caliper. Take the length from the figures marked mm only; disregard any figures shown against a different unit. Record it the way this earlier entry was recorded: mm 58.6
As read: mm 28.8
